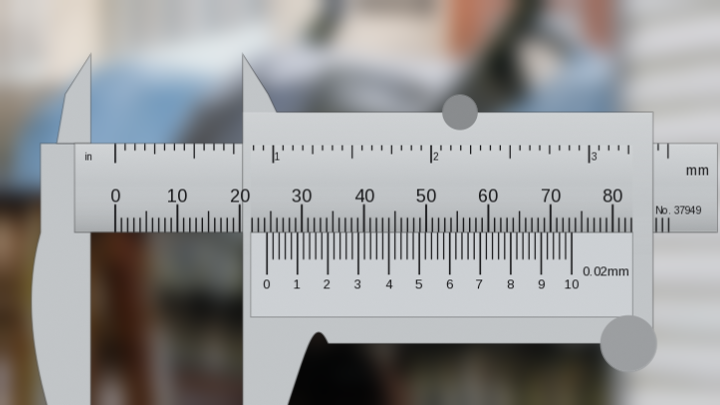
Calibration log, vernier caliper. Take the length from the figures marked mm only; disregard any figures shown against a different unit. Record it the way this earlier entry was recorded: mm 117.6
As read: mm 24.4
